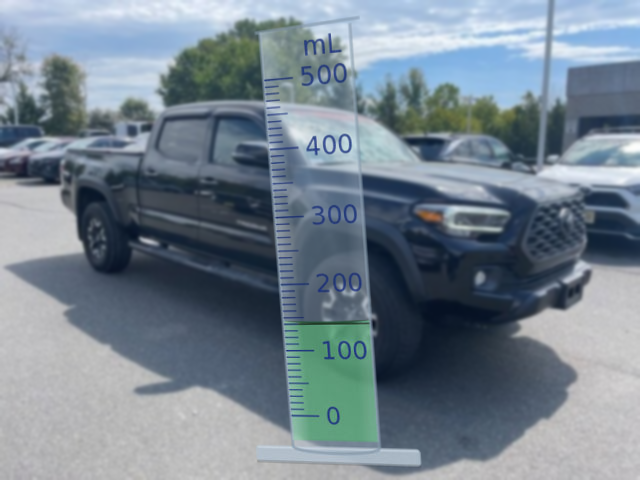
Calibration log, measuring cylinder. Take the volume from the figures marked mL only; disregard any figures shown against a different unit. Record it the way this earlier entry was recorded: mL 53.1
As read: mL 140
